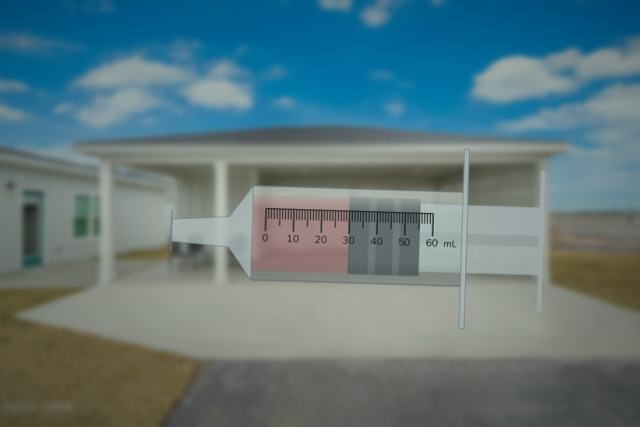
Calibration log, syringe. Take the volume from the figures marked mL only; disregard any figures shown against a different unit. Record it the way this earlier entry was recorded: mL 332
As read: mL 30
